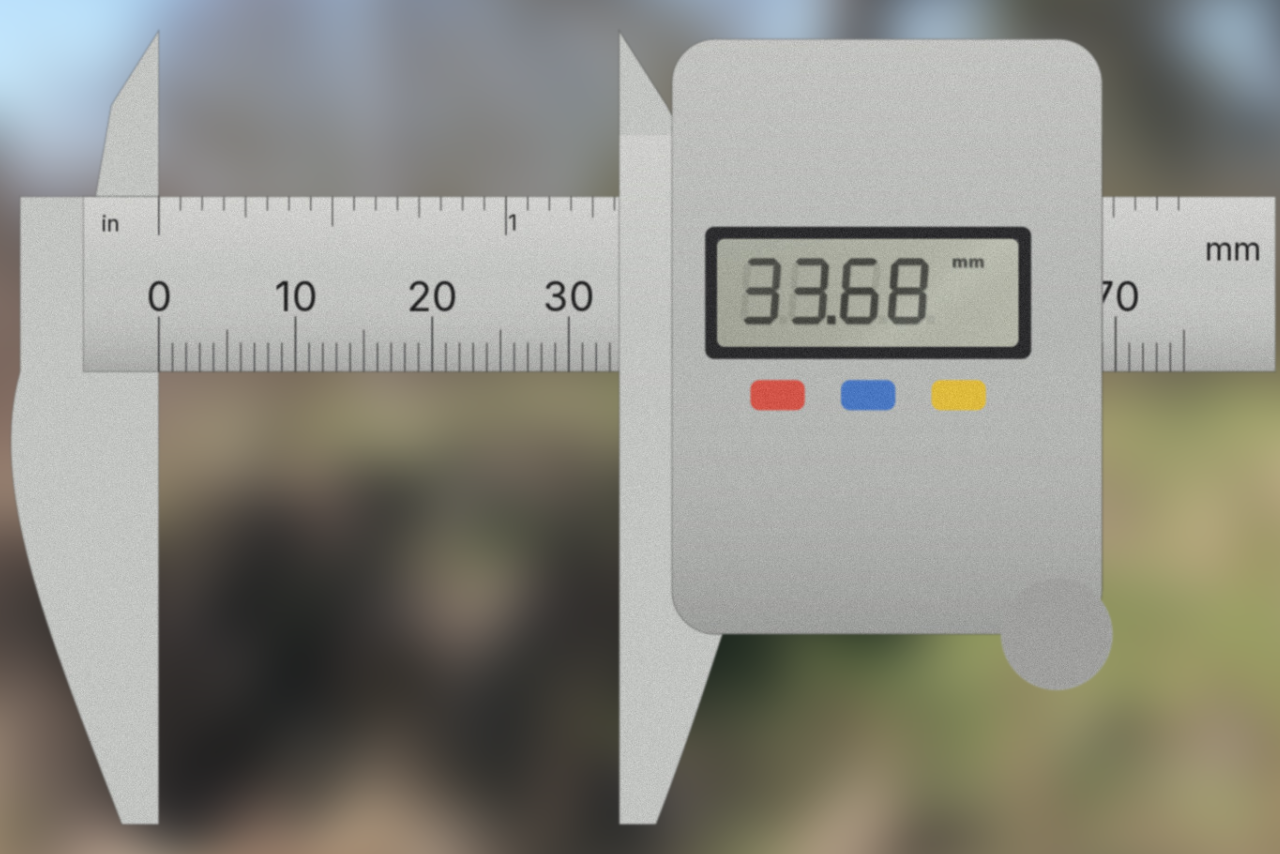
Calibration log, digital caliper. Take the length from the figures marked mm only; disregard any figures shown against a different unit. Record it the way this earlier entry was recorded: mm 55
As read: mm 33.68
